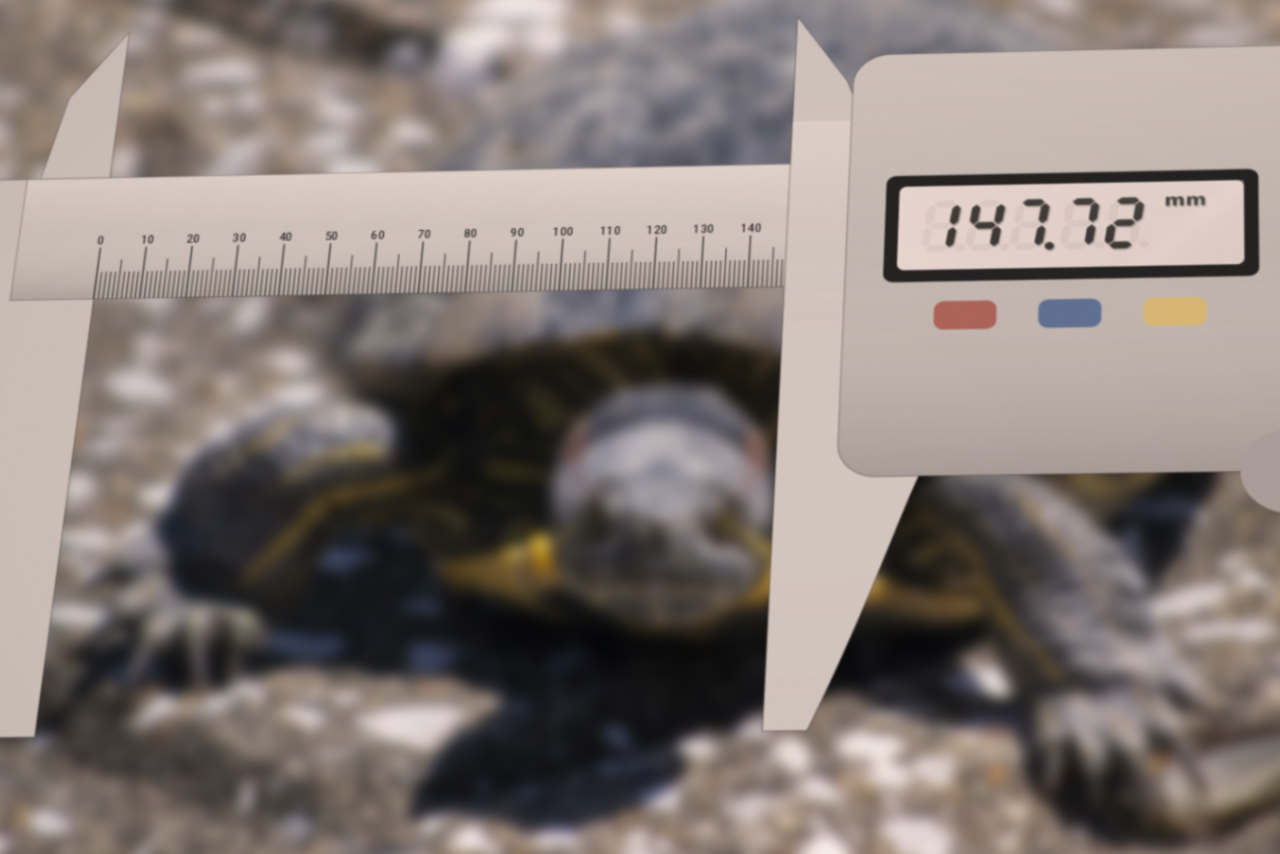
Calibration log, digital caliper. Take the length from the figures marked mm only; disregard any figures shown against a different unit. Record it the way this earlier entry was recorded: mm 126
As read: mm 147.72
